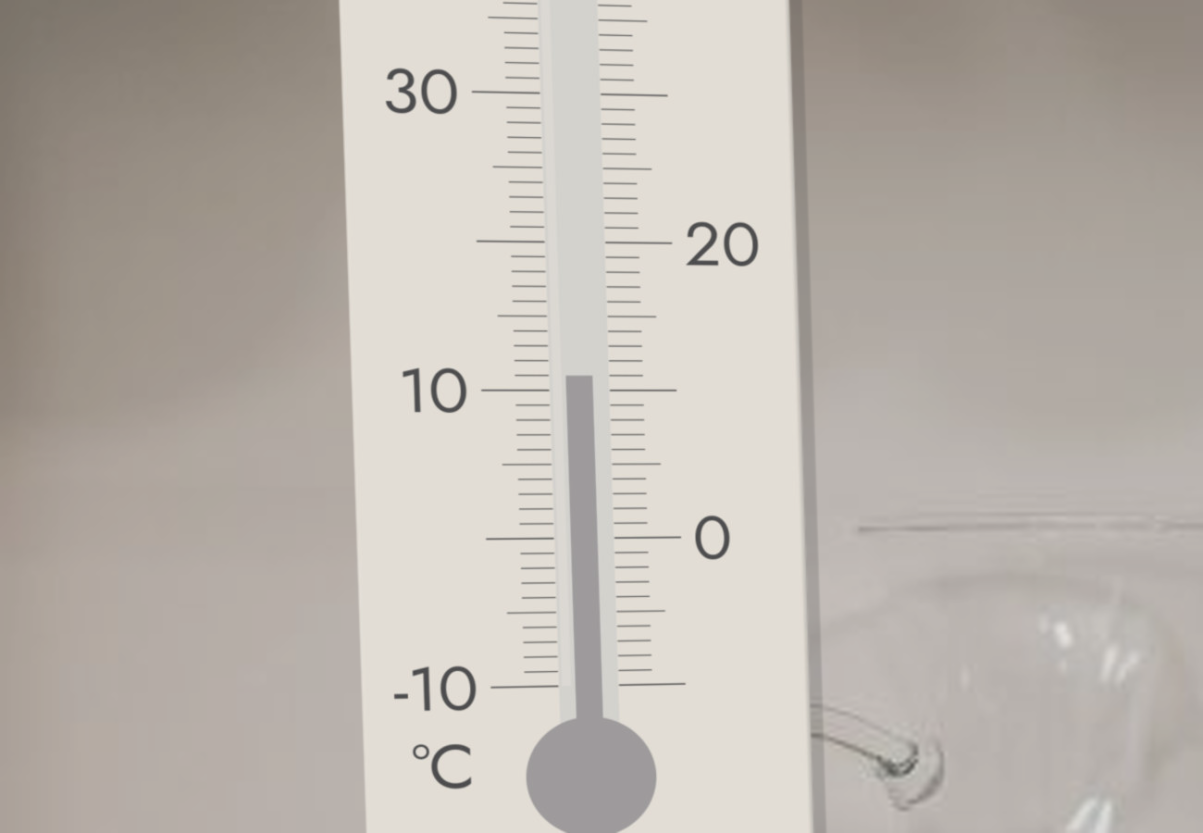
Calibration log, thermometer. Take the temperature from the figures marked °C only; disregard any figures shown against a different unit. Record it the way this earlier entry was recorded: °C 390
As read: °C 11
